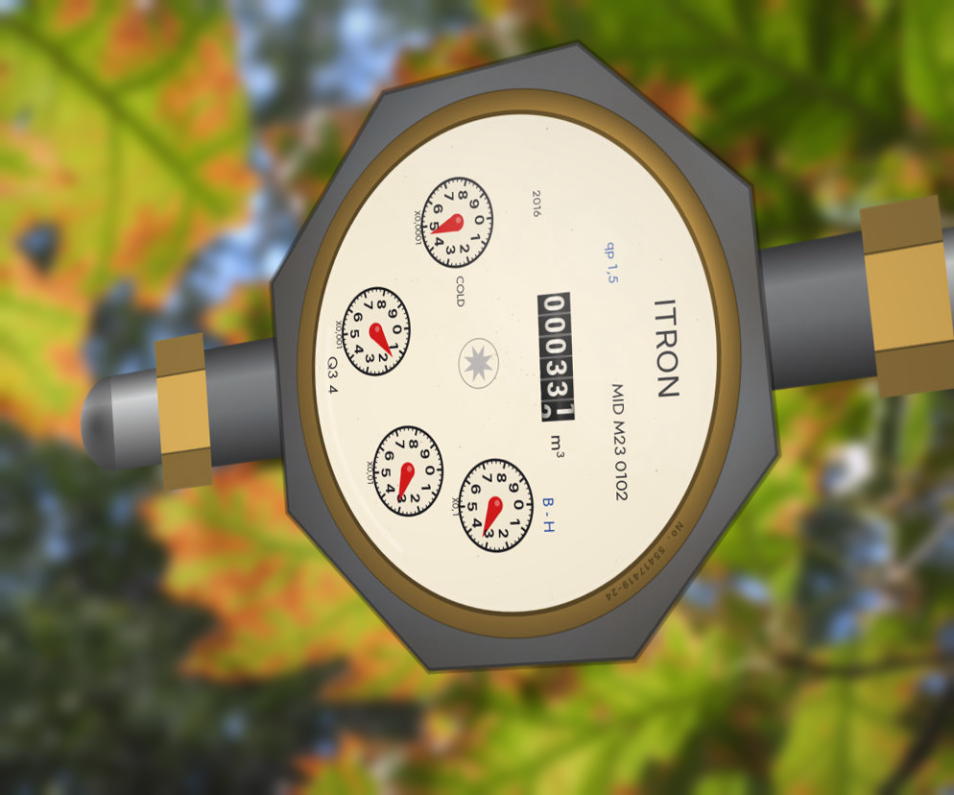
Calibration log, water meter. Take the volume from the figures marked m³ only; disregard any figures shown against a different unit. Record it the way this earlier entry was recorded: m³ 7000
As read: m³ 331.3314
